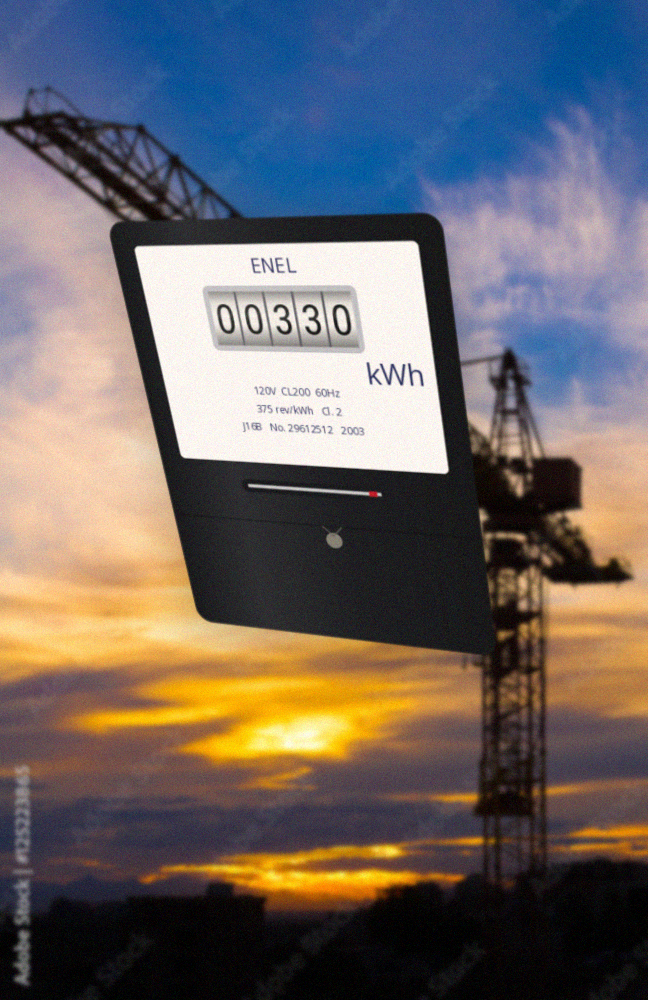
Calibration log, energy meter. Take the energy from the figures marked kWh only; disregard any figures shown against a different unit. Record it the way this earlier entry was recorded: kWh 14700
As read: kWh 330
